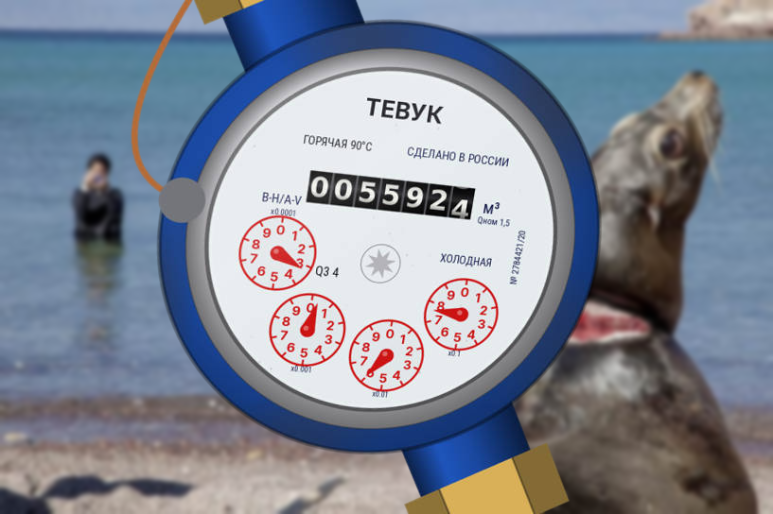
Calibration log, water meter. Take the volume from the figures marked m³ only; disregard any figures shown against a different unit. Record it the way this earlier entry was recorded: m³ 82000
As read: m³ 55923.7603
